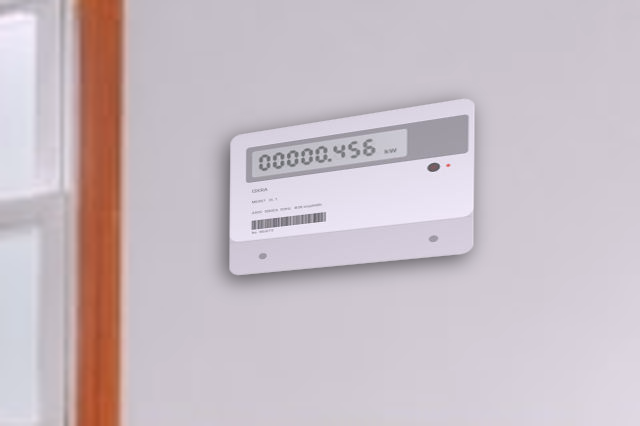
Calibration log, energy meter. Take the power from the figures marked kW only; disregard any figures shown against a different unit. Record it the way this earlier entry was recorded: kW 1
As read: kW 0.456
